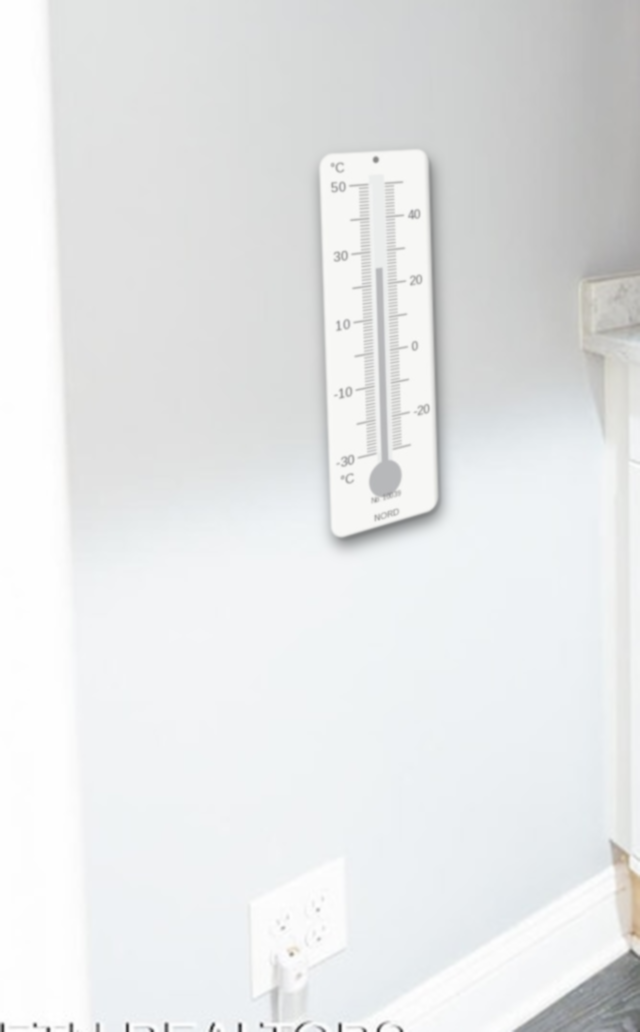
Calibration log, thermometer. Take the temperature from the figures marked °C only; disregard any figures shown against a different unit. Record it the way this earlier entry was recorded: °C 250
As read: °C 25
